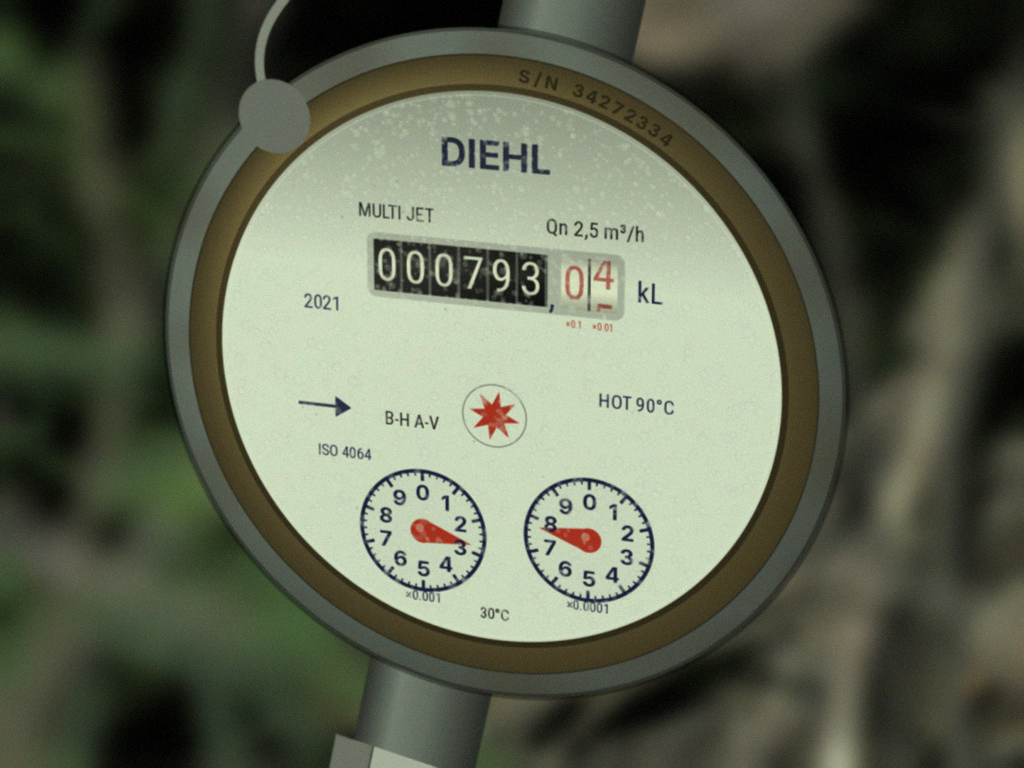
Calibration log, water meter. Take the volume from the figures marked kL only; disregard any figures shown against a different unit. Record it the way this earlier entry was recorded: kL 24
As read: kL 793.0427
